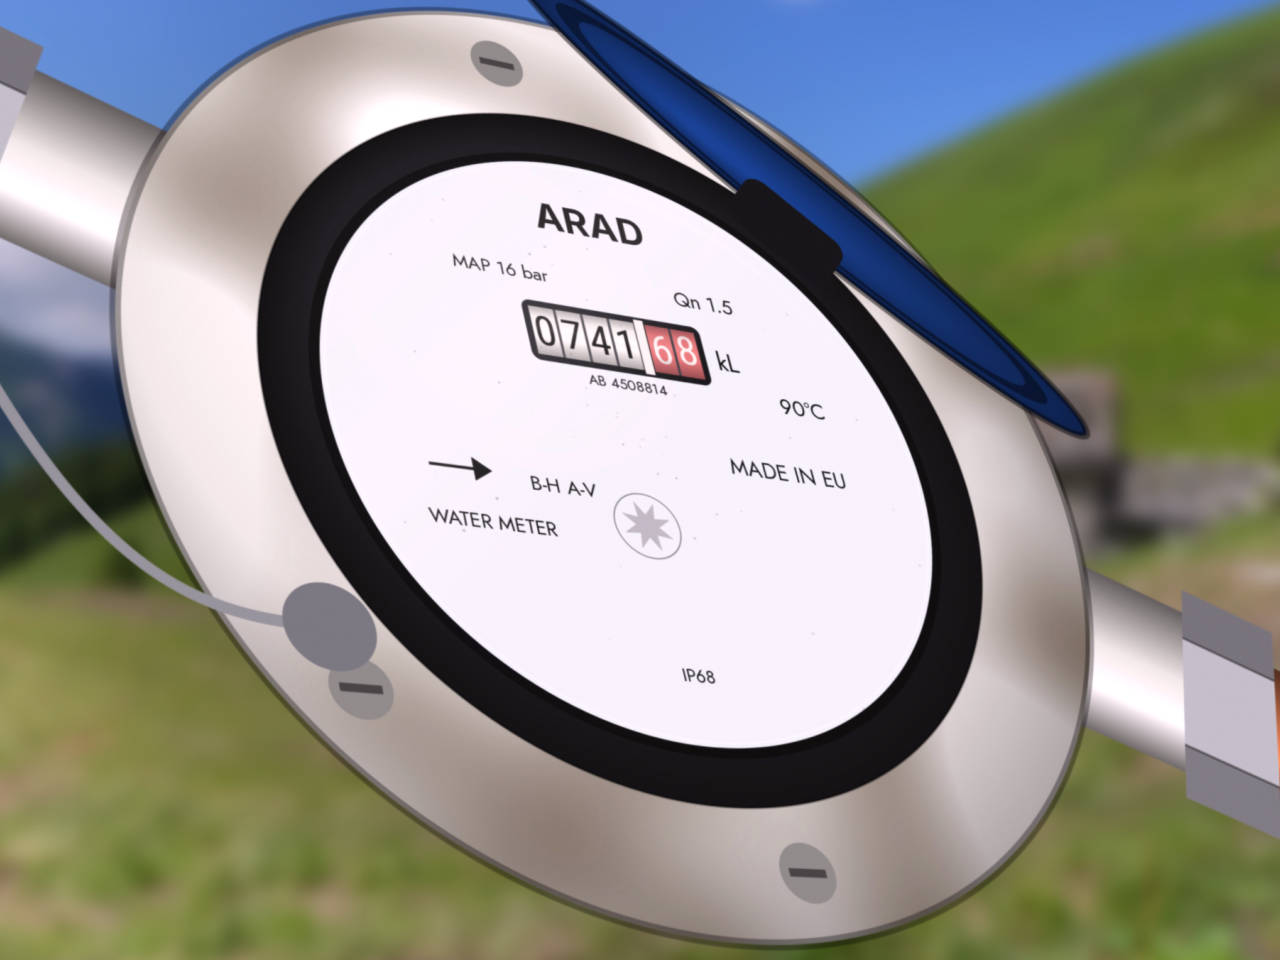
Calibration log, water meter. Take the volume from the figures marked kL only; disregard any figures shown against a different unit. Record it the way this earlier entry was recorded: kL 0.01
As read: kL 741.68
